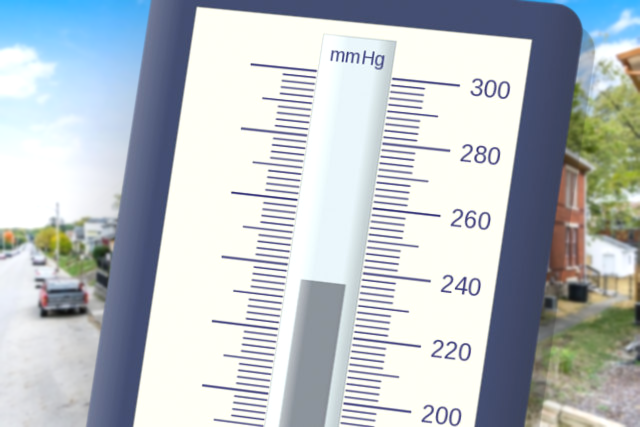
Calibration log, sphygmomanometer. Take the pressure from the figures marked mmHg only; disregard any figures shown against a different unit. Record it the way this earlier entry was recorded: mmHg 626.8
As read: mmHg 236
